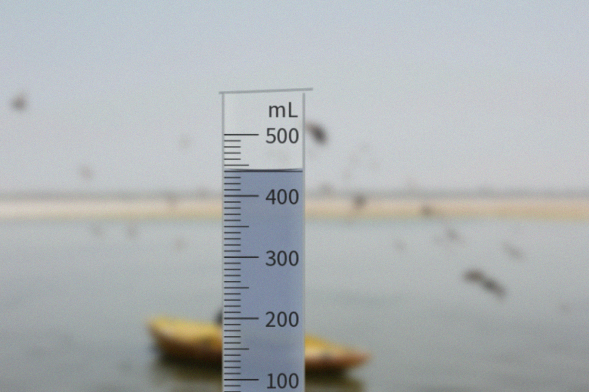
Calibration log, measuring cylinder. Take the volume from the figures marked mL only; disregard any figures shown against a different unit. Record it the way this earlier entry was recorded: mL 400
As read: mL 440
